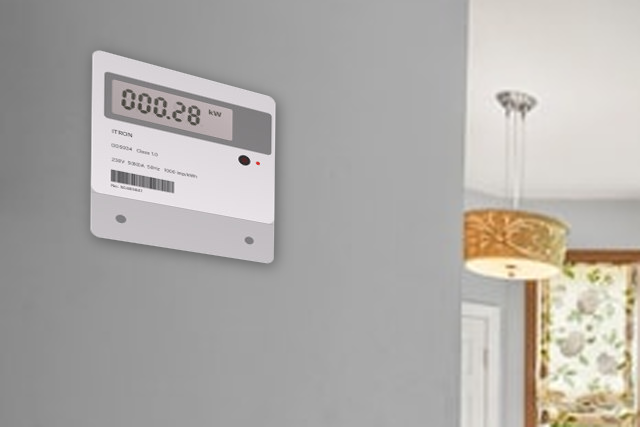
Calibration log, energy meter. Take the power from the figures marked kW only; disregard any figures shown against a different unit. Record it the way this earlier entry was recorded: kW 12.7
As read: kW 0.28
